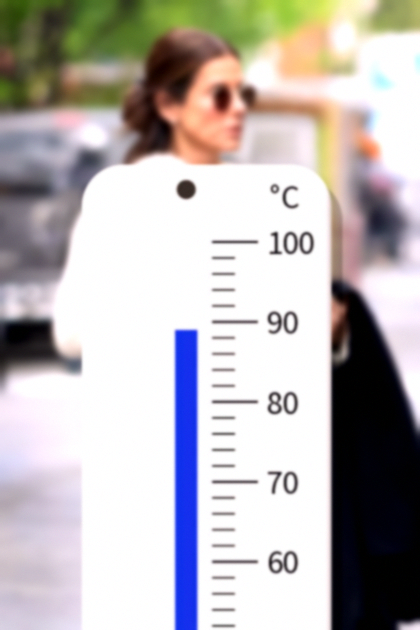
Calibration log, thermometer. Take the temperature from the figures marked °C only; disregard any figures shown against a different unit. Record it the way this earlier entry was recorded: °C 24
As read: °C 89
